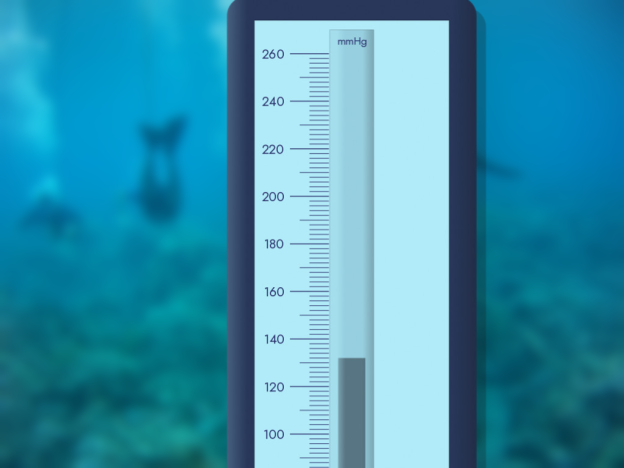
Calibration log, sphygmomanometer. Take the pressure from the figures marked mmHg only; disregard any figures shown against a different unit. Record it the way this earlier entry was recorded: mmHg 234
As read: mmHg 132
